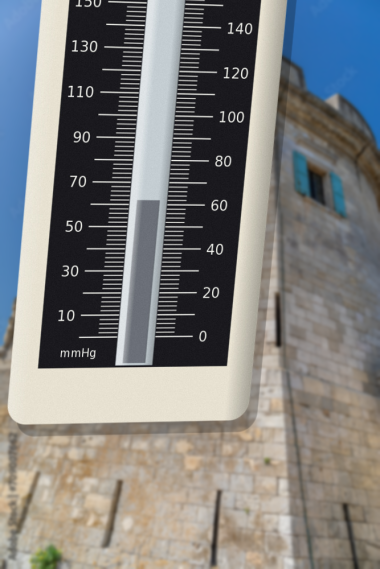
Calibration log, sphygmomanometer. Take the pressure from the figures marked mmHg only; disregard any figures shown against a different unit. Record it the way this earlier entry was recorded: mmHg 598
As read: mmHg 62
